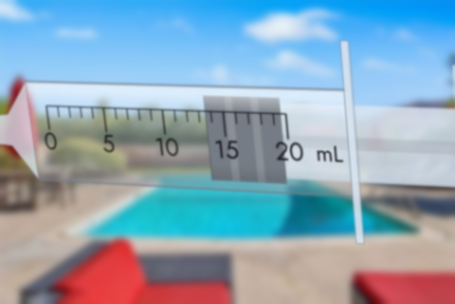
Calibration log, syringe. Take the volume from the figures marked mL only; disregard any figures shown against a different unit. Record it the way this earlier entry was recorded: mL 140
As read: mL 13.5
